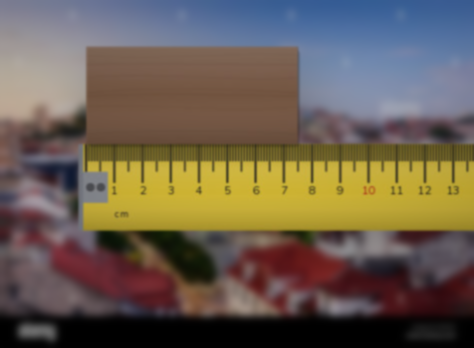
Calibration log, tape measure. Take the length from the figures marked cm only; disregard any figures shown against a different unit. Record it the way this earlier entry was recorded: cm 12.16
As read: cm 7.5
